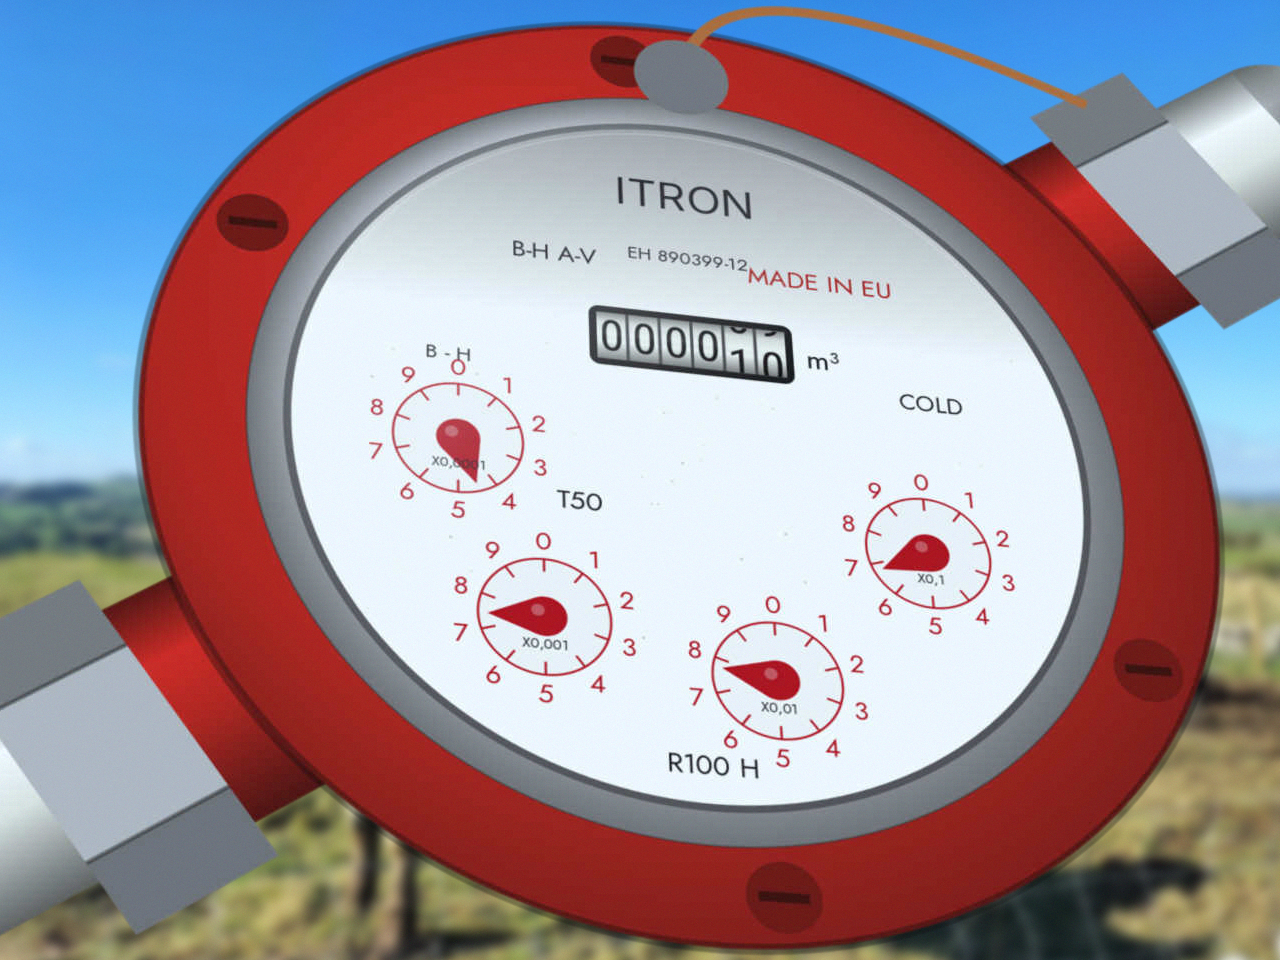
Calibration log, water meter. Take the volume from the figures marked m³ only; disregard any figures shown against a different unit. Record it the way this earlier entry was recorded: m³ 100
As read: m³ 9.6774
